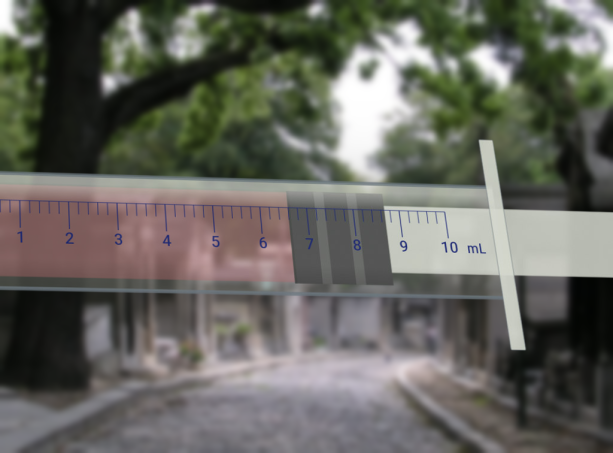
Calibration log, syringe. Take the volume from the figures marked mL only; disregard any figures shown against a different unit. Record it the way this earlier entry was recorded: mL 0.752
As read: mL 6.6
